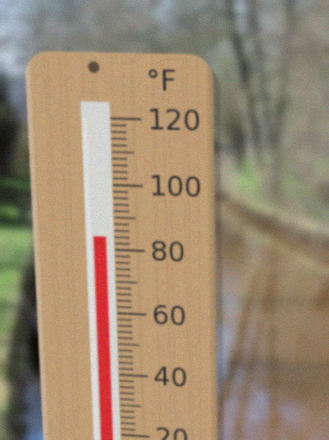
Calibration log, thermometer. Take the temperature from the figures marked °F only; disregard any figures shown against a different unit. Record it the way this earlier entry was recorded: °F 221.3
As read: °F 84
